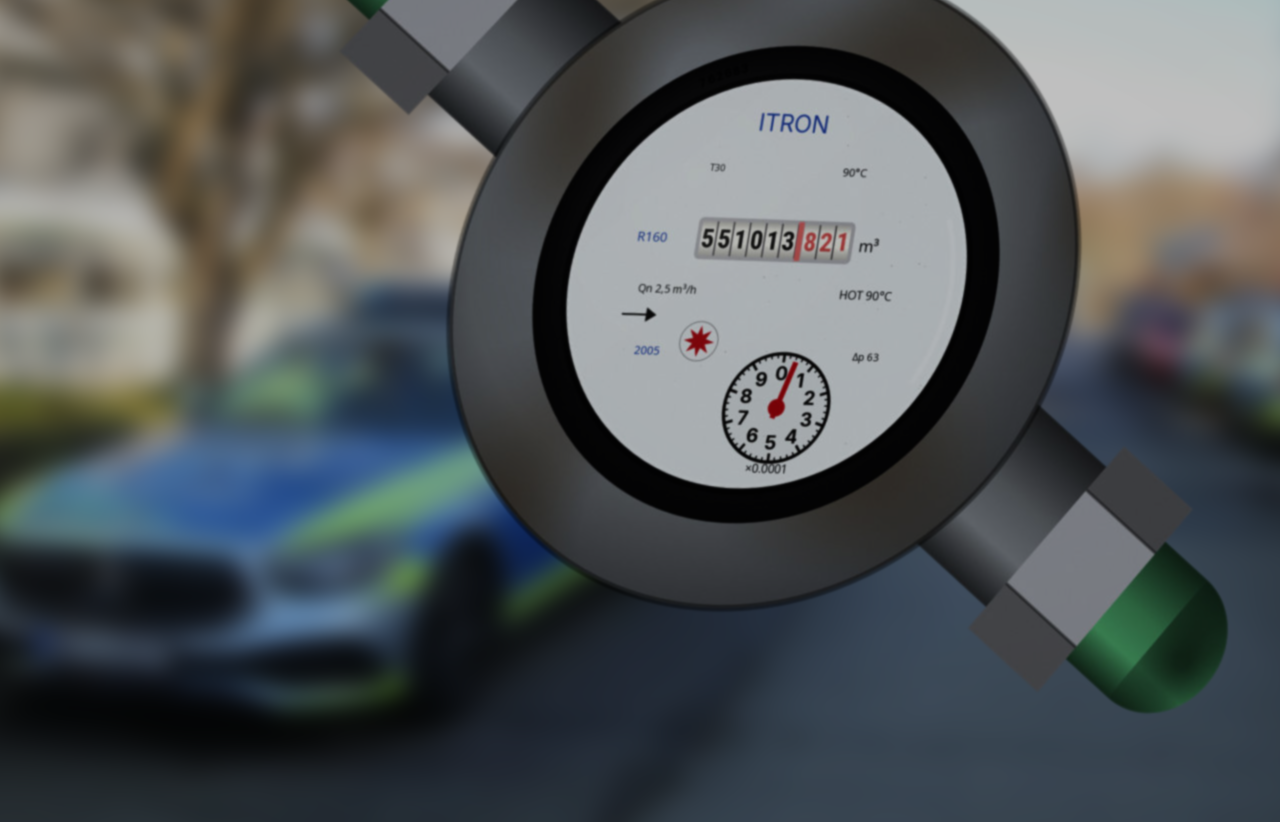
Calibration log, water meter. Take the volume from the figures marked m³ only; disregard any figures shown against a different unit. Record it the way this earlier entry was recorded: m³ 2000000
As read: m³ 551013.8210
